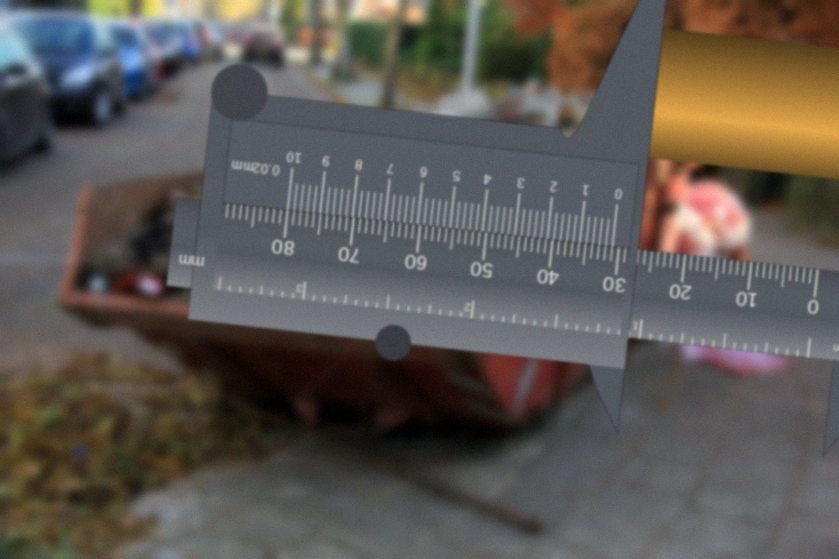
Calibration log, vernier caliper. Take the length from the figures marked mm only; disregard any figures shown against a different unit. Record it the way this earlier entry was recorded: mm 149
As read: mm 31.0
